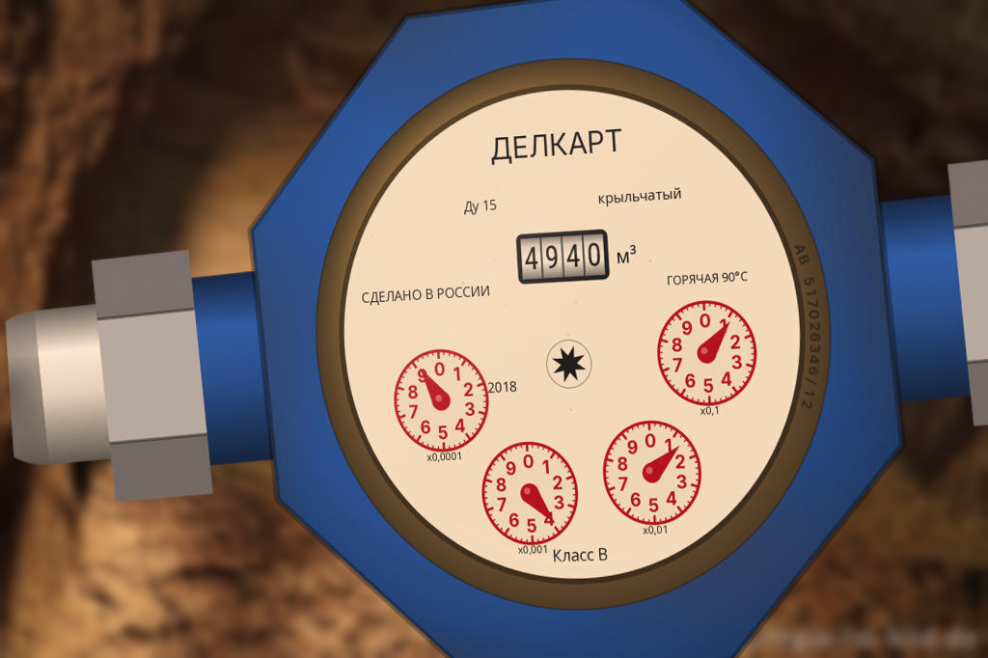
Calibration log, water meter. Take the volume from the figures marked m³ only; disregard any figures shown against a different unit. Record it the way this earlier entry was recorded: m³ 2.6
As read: m³ 4940.1139
